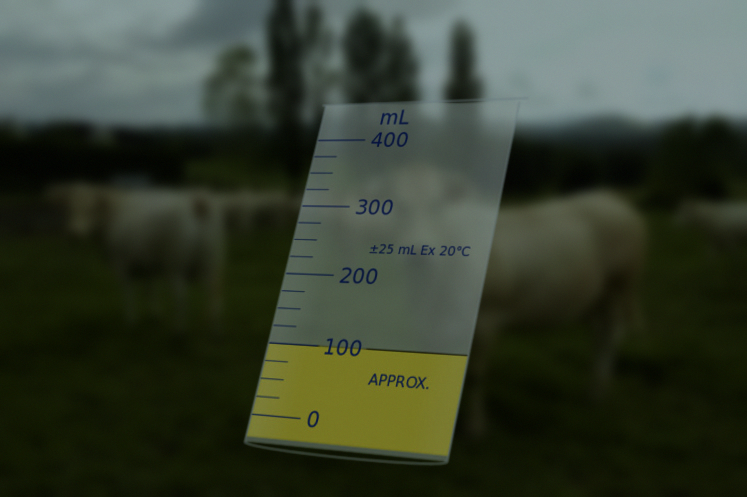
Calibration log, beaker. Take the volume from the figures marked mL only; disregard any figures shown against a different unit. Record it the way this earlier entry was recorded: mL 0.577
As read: mL 100
